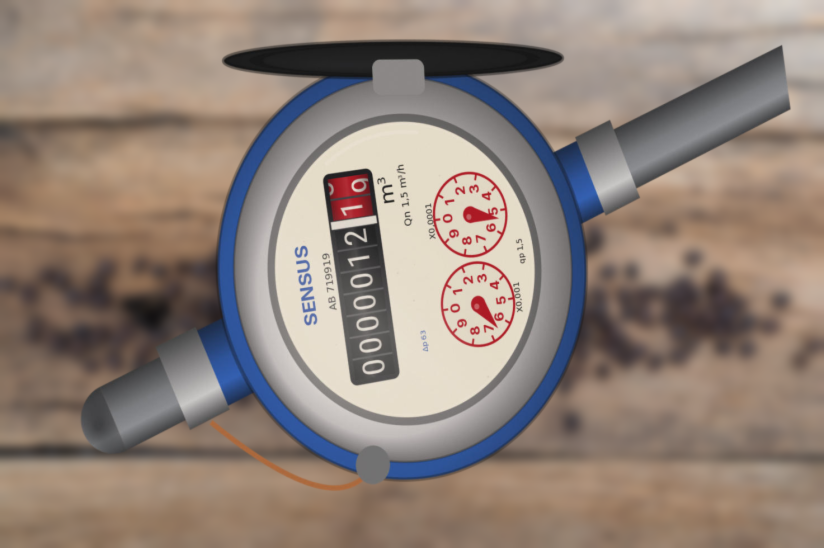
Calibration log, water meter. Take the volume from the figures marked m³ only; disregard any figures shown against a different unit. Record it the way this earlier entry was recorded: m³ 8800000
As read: m³ 12.1865
